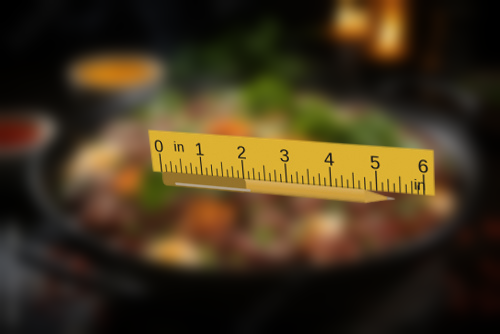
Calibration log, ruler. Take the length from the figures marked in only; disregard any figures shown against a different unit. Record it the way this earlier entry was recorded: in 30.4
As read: in 5.375
